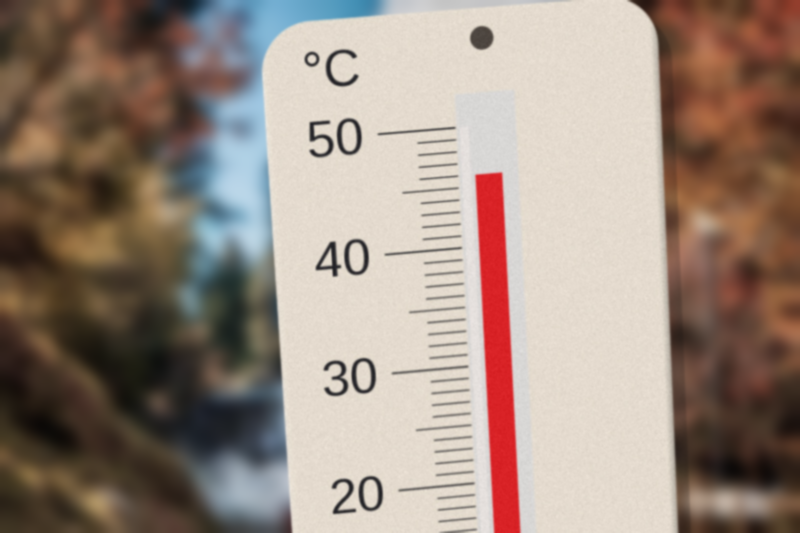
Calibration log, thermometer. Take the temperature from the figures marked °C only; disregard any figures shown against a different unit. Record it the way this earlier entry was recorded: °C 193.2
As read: °C 46
